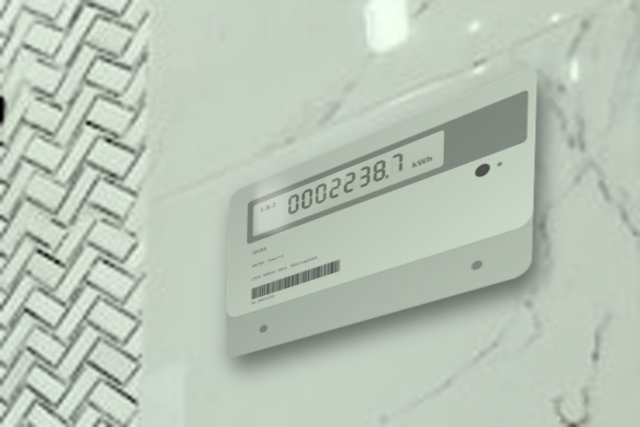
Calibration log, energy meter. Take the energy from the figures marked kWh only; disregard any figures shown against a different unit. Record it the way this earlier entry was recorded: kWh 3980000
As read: kWh 2238.7
